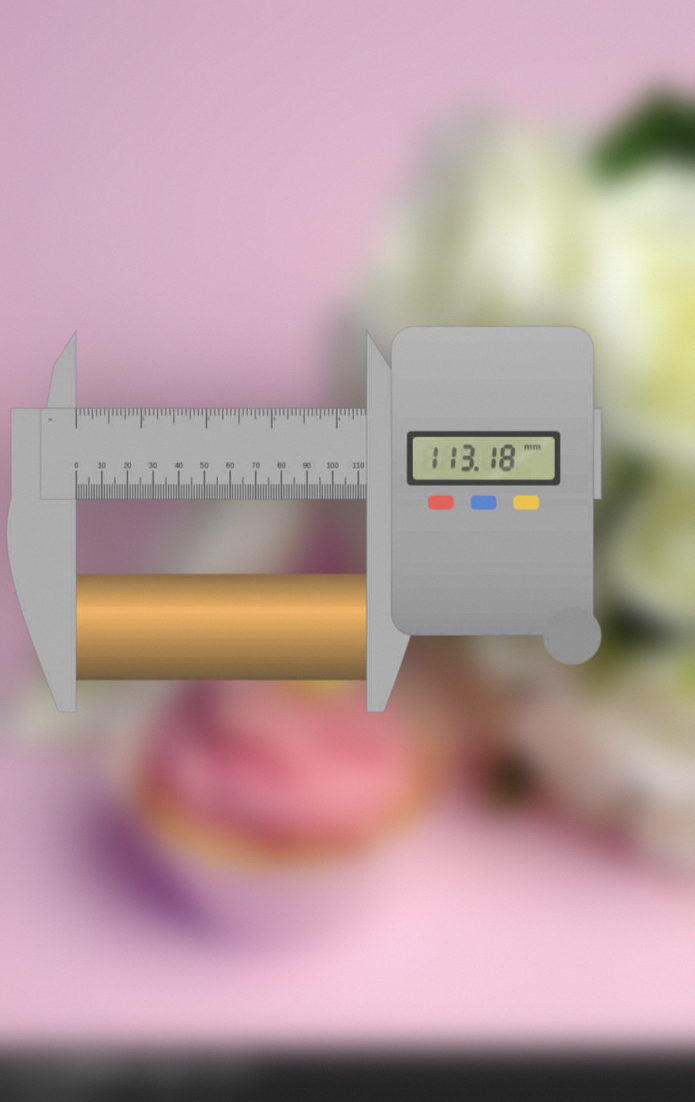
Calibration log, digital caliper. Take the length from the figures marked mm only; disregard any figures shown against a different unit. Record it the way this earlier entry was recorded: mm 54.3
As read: mm 113.18
